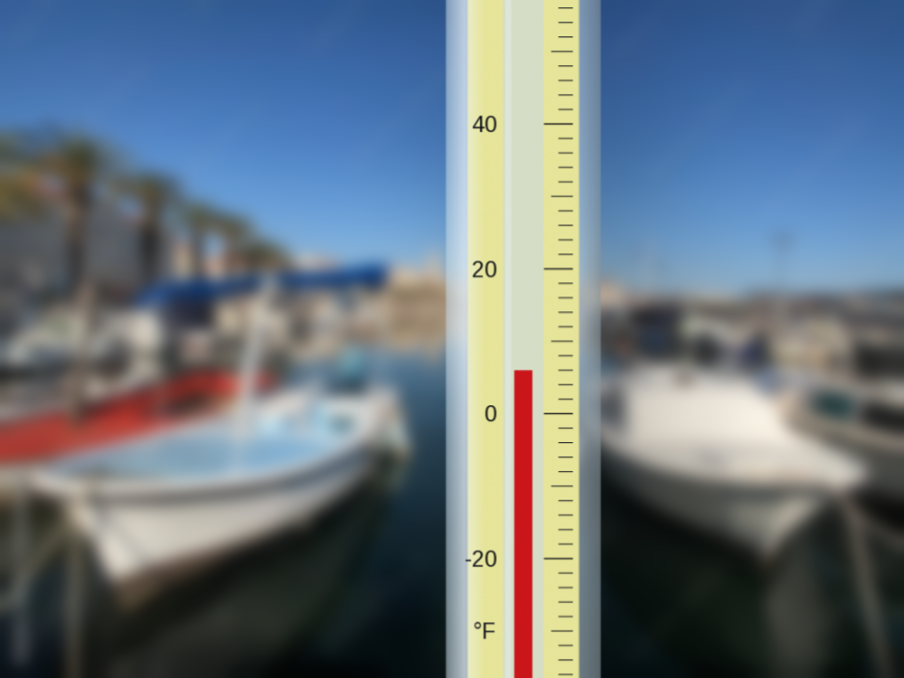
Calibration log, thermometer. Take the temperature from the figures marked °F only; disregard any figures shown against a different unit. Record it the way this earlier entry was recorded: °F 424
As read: °F 6
